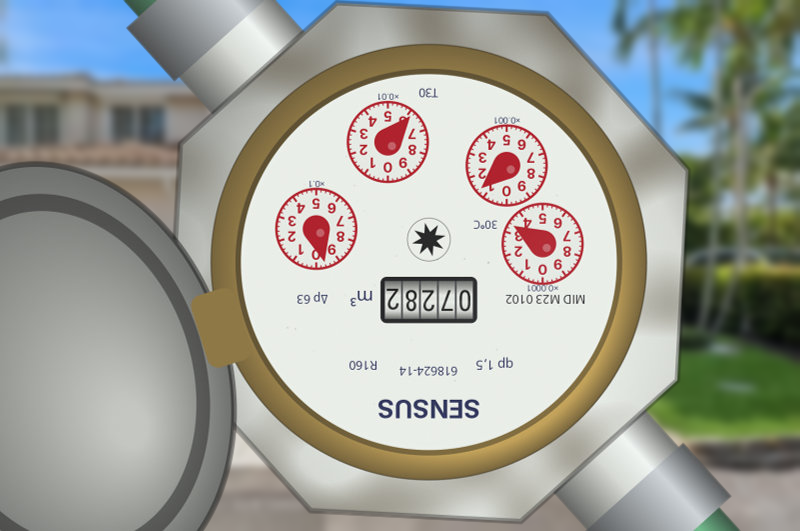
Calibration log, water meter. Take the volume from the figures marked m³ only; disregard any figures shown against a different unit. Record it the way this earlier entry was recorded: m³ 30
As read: m³ 7281.9613
